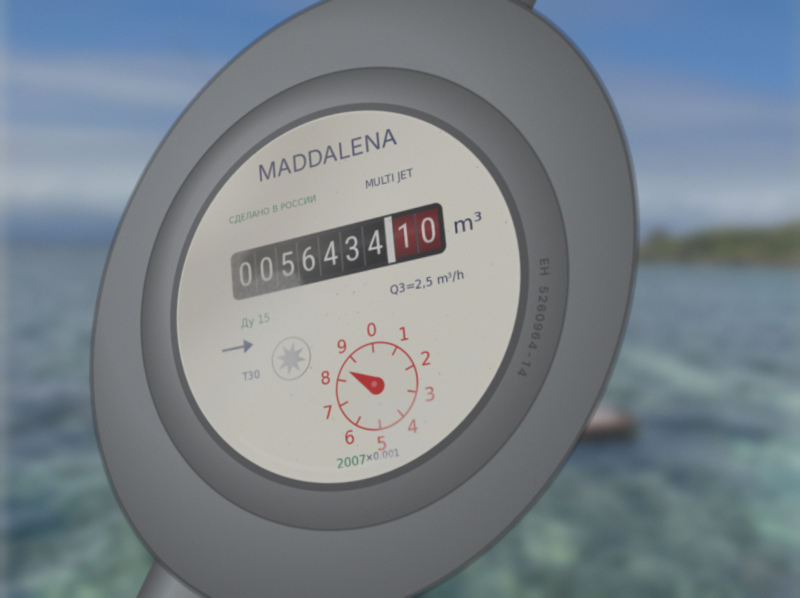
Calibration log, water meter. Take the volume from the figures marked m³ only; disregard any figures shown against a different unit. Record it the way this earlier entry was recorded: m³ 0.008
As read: m³ 56434.108
